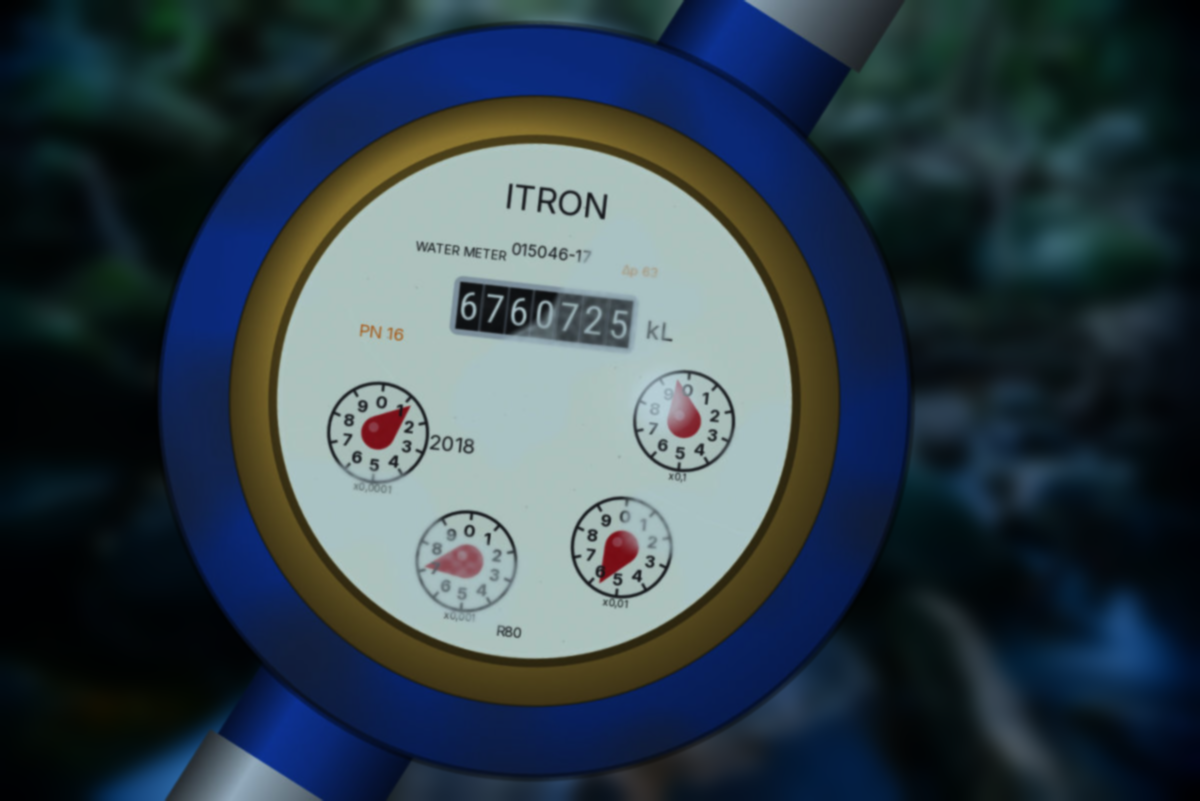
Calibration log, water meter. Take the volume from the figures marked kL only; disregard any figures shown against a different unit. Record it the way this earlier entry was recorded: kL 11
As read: kL 6760724.9571
